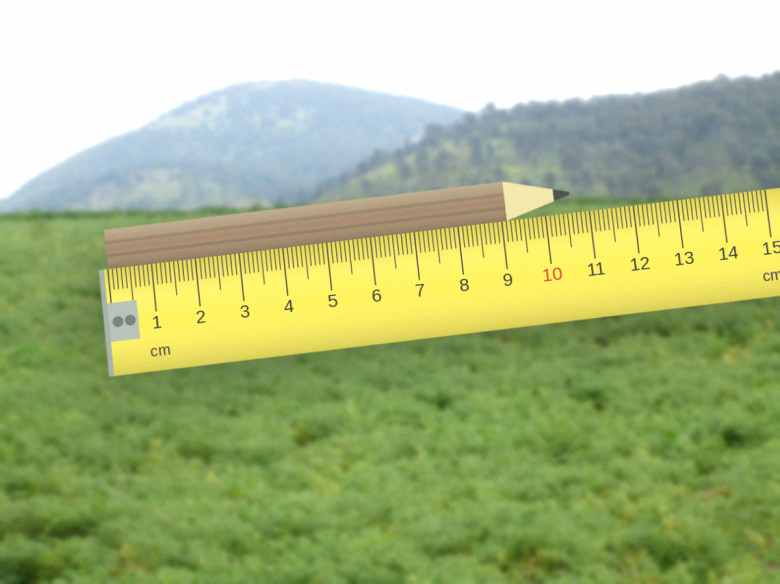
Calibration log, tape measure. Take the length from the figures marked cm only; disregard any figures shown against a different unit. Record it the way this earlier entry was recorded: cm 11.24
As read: cm 10.6
